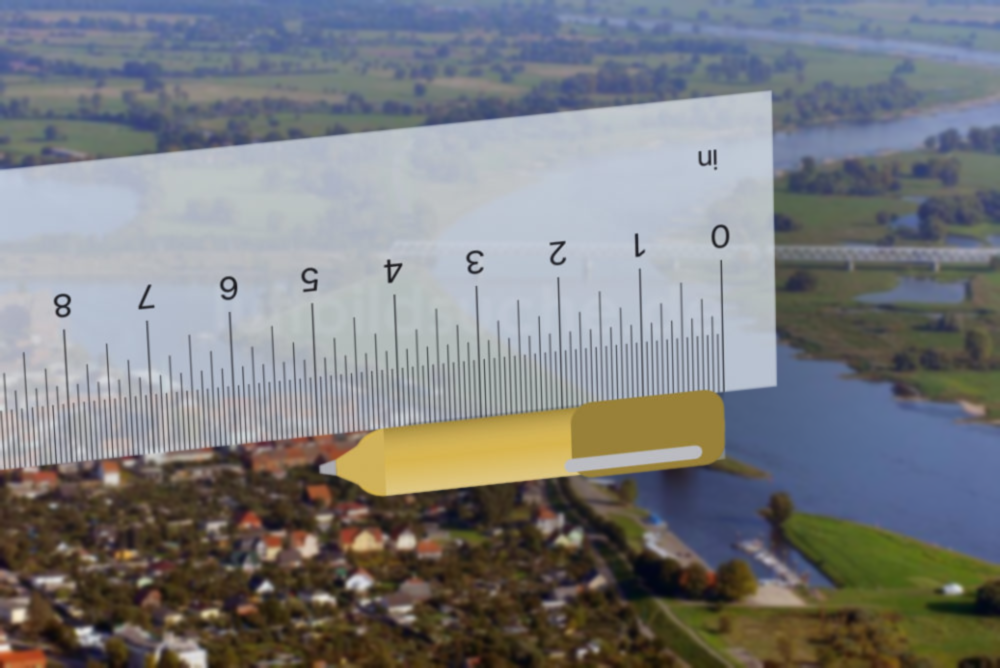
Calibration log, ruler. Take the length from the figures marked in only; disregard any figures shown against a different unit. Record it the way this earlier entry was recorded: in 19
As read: in 5
